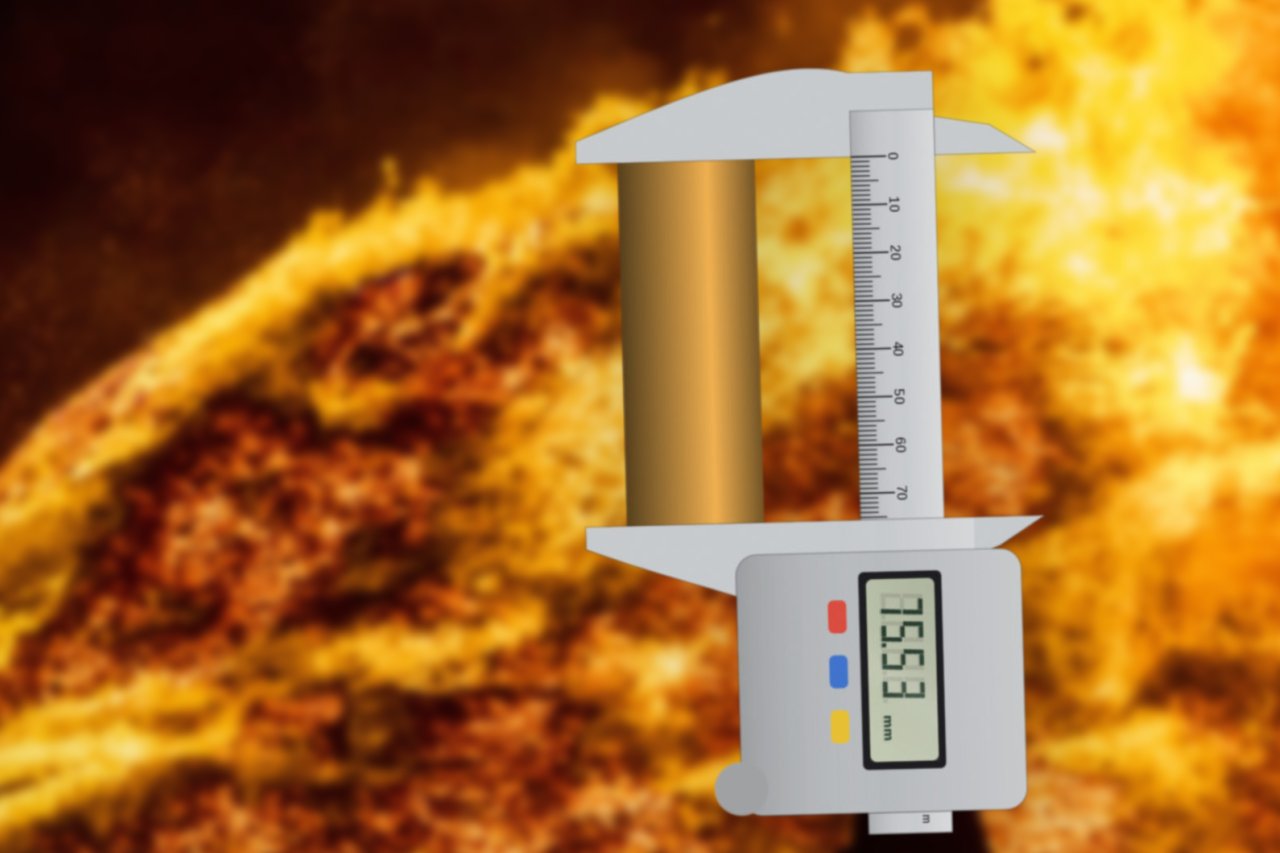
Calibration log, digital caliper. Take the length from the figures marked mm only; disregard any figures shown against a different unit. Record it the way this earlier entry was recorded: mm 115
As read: mm 75.53
